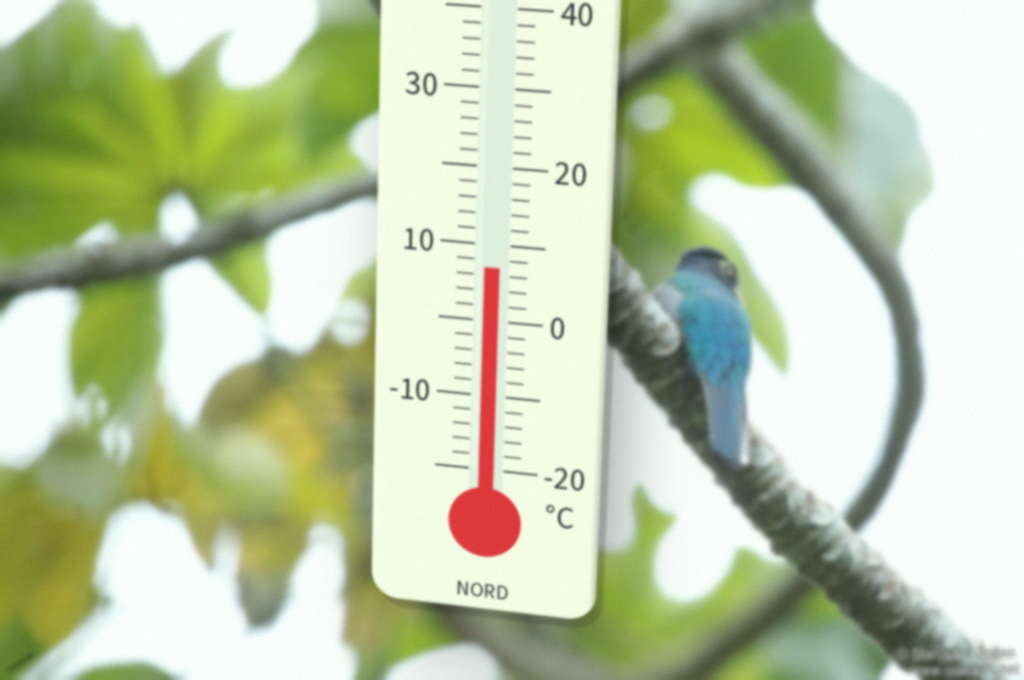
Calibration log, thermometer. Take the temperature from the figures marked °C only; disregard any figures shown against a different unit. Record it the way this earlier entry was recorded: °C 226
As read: °C 7
